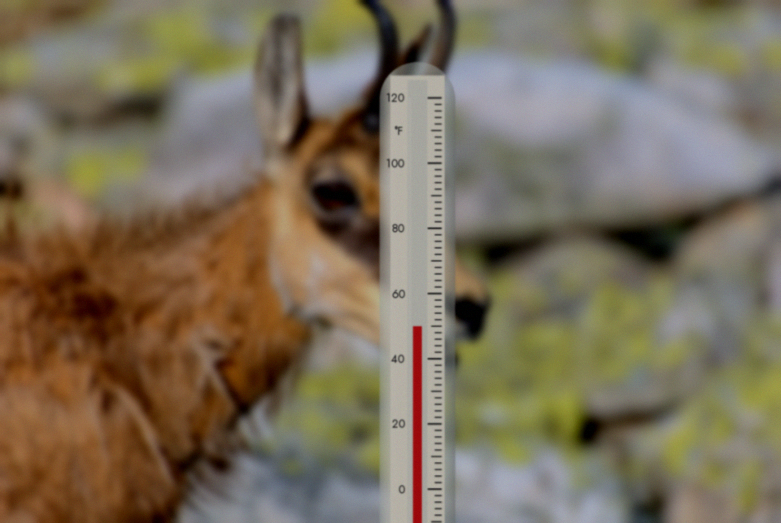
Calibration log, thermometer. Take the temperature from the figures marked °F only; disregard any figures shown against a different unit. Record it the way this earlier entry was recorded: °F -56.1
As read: °F 50
